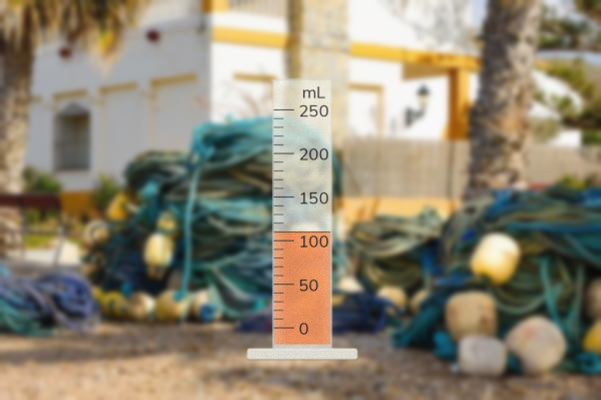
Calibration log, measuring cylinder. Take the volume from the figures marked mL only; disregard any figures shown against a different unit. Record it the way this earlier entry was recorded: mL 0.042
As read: mL 110
